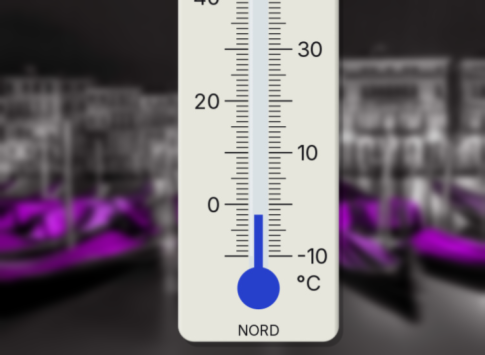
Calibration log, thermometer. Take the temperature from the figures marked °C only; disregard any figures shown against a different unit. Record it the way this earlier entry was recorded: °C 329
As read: °C -2
